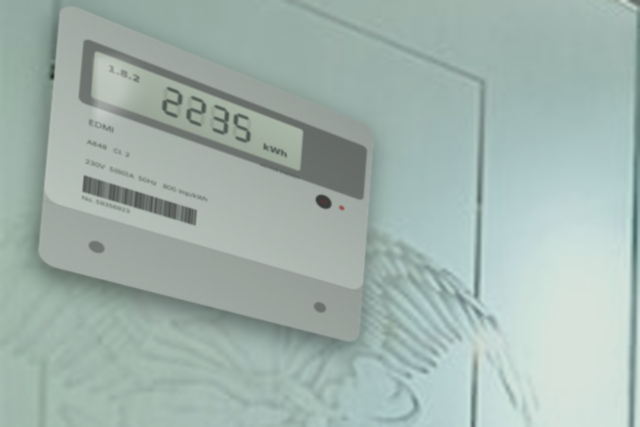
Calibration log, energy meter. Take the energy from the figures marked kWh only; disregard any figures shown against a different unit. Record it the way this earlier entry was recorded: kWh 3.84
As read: kWh 2235
